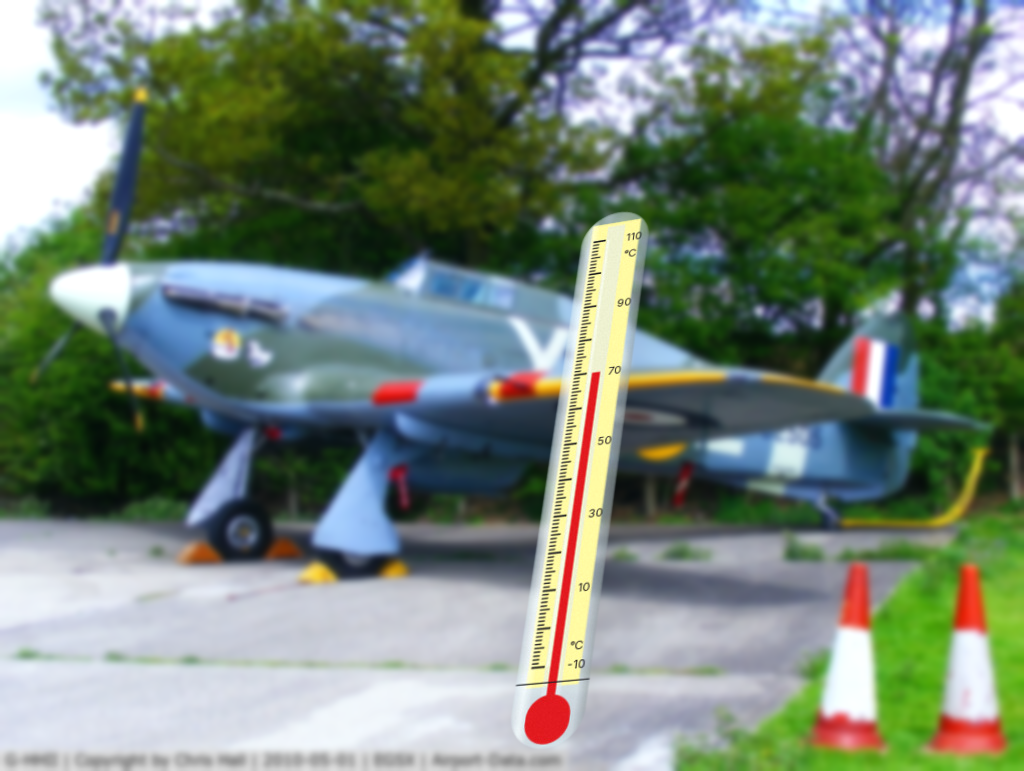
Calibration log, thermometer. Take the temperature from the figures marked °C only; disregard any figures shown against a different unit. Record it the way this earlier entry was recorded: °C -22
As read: °C 70
